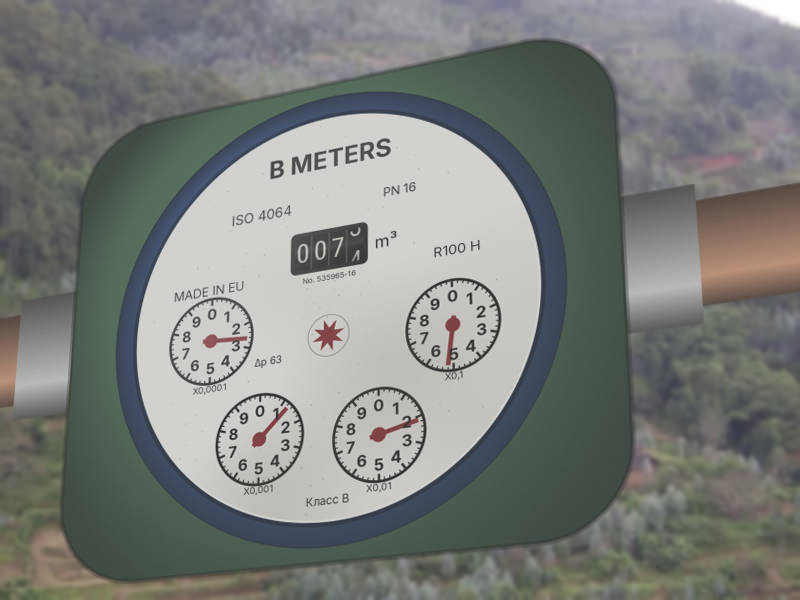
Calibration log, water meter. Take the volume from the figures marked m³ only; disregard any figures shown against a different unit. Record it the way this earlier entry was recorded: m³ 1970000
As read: m³ 73.5212
